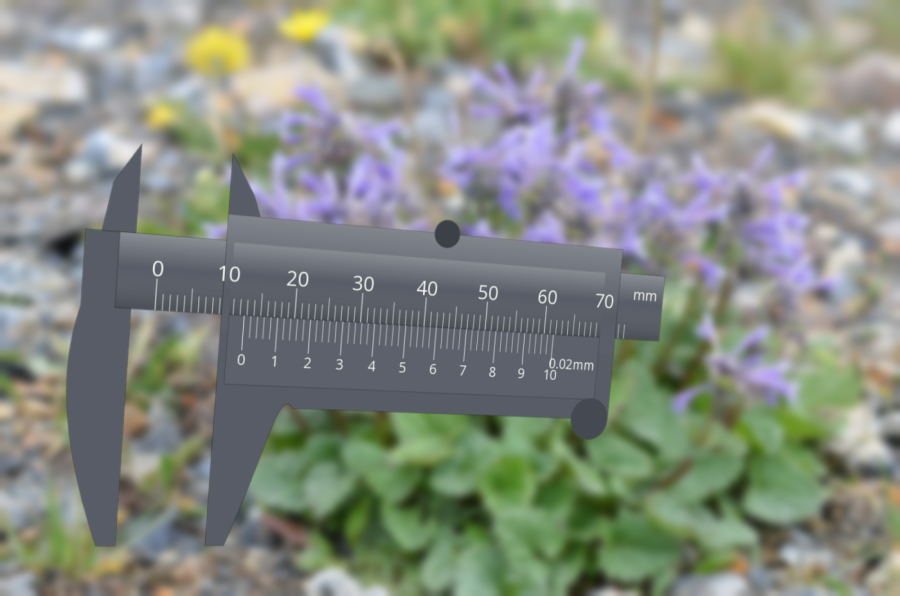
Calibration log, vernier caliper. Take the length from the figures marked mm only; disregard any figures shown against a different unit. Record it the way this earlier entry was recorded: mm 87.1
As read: mm 12.6
